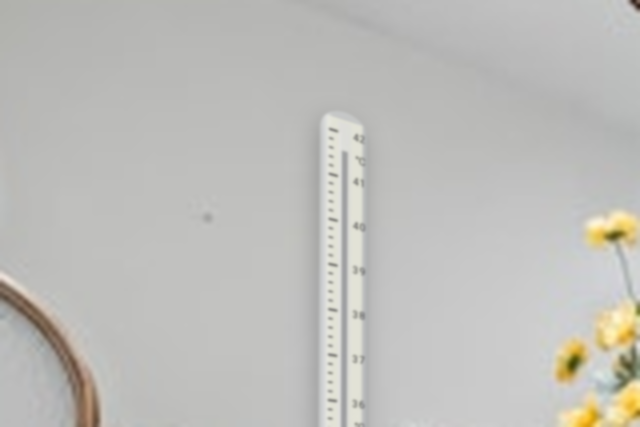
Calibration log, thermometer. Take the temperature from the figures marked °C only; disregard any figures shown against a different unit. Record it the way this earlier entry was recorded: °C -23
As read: °C 41.6
